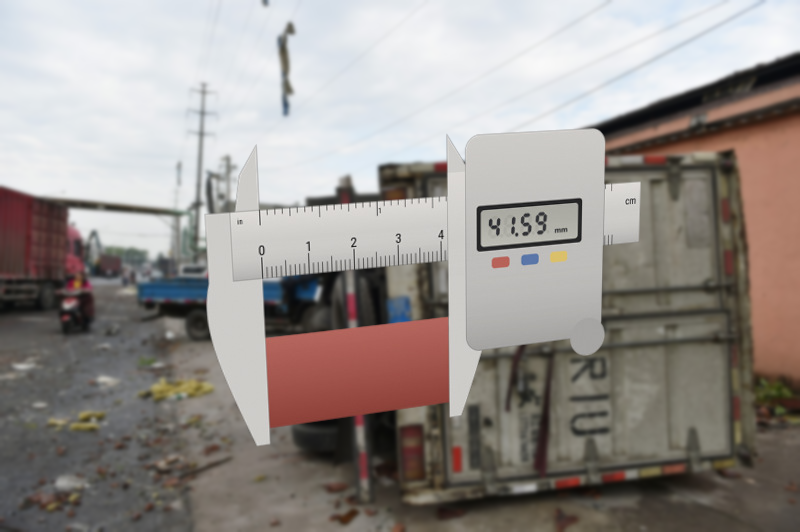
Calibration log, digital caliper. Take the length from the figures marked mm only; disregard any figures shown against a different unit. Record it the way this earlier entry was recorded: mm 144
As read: mm 41.59
